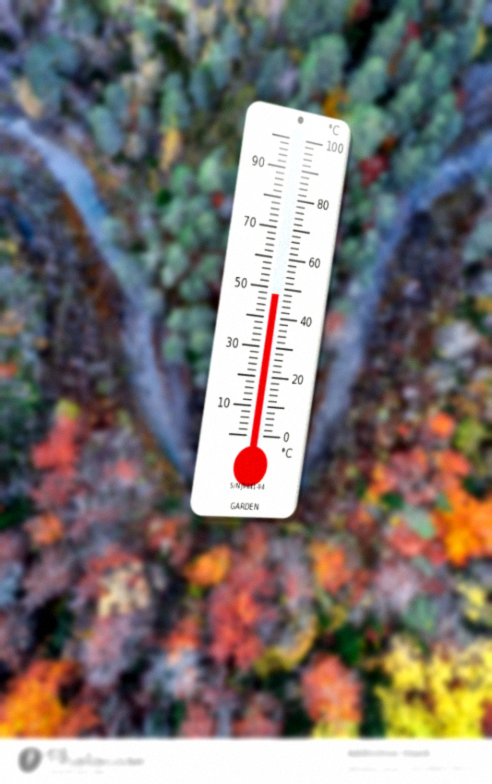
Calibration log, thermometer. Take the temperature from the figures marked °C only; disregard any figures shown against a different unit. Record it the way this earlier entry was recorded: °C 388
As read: °C 48
